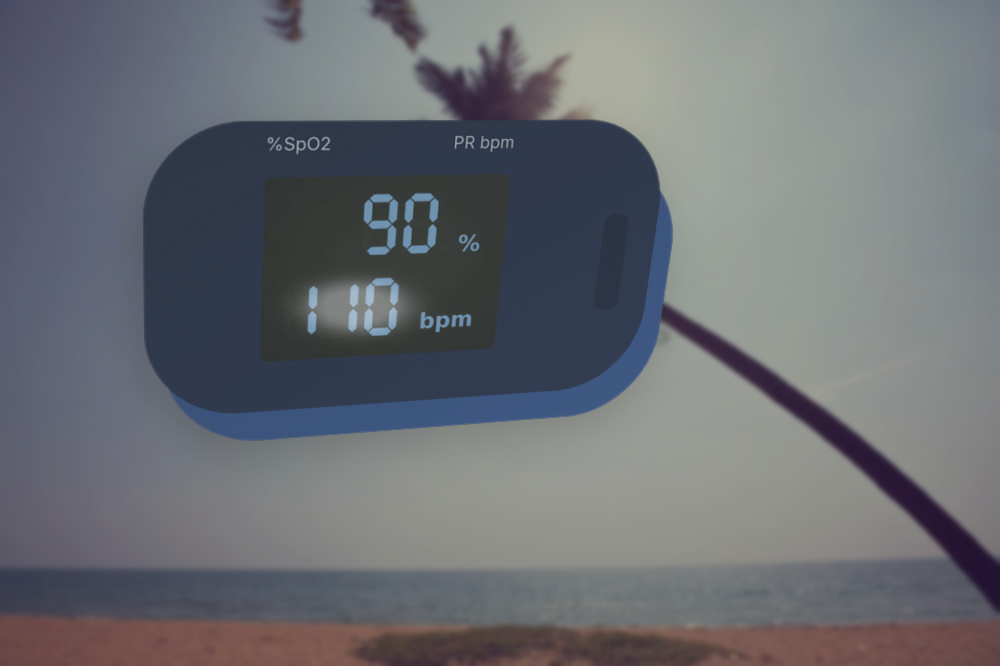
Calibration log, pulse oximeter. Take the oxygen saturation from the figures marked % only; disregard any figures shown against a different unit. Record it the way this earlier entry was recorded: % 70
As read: % 90
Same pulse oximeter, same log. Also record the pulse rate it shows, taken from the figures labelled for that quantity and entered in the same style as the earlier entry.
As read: bpm 110
